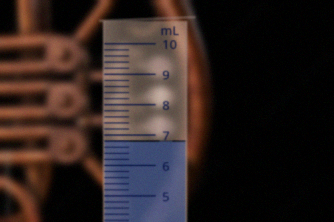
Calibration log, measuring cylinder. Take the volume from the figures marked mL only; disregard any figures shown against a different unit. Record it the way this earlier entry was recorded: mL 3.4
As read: mL 6.8
